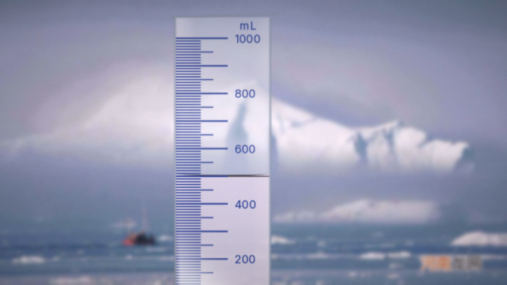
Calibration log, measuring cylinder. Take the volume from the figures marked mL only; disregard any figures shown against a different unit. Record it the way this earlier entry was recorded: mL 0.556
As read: mL 500
